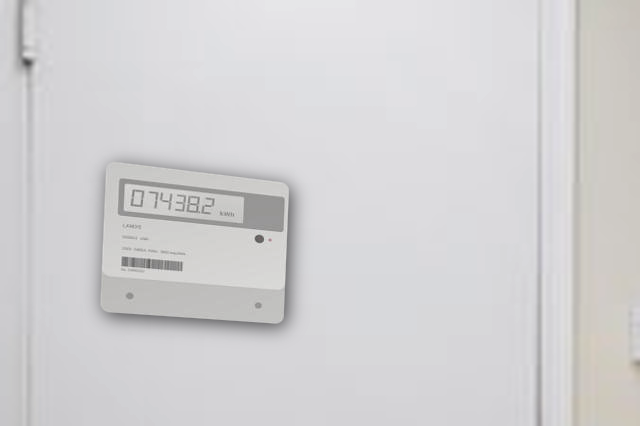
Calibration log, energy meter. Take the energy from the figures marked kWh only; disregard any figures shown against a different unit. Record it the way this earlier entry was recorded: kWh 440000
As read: kWh 7438.2
